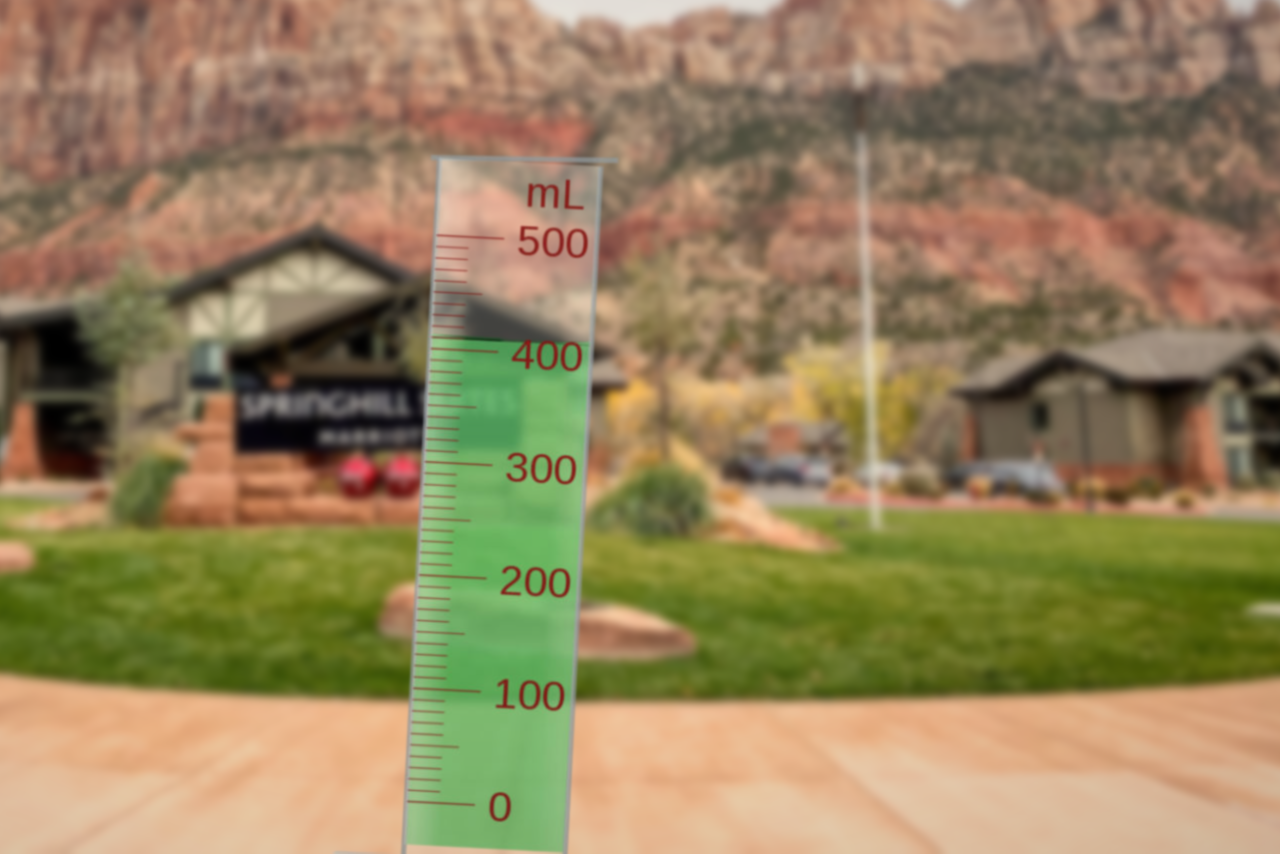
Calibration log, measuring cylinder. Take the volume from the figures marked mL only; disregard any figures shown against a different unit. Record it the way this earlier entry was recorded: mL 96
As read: mL 410
